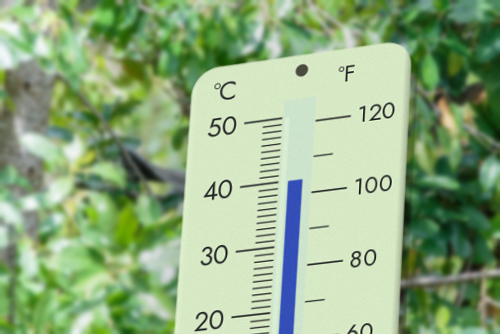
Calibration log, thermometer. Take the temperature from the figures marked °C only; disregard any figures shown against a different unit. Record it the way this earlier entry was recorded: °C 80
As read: °C 40
